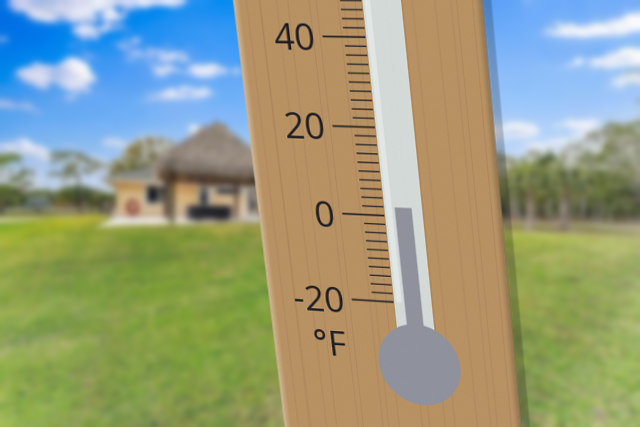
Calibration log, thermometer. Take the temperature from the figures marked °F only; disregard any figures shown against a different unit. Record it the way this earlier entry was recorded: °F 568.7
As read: °F 2
